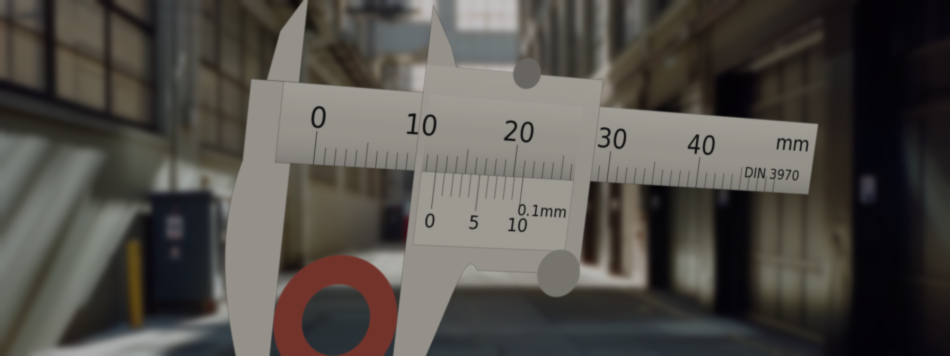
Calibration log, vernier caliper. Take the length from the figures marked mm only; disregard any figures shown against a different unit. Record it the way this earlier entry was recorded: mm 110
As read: mm 12.0
